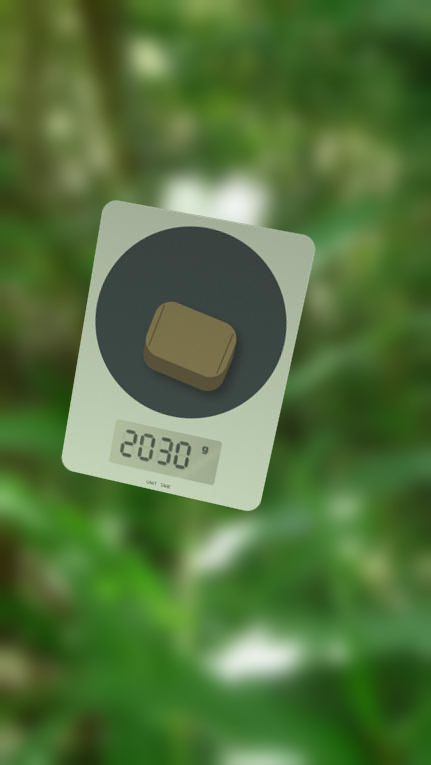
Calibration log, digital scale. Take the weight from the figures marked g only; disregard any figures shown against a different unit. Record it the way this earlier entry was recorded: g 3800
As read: g 2030
